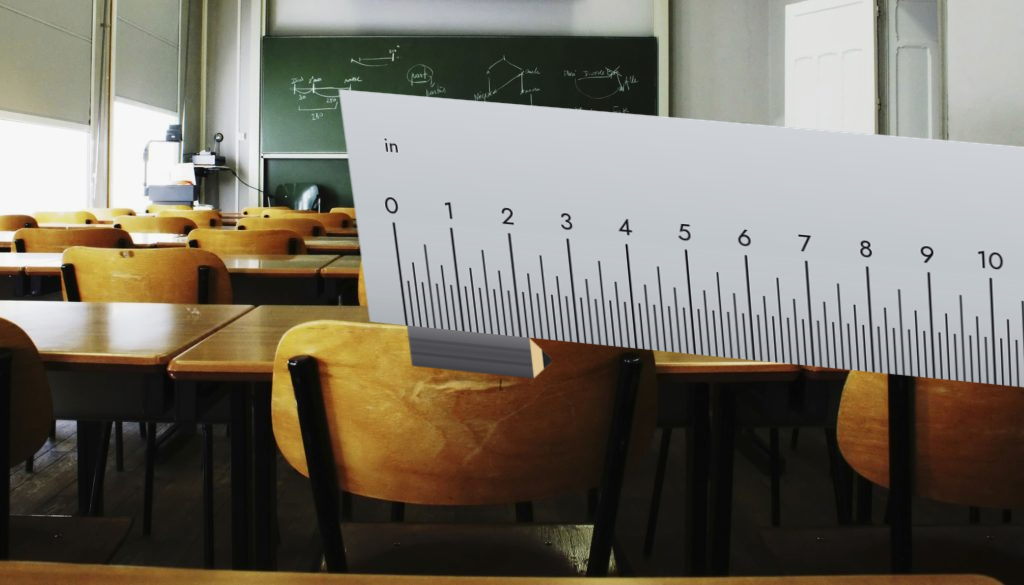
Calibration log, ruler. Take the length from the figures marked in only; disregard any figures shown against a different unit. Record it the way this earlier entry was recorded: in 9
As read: in 2.5
